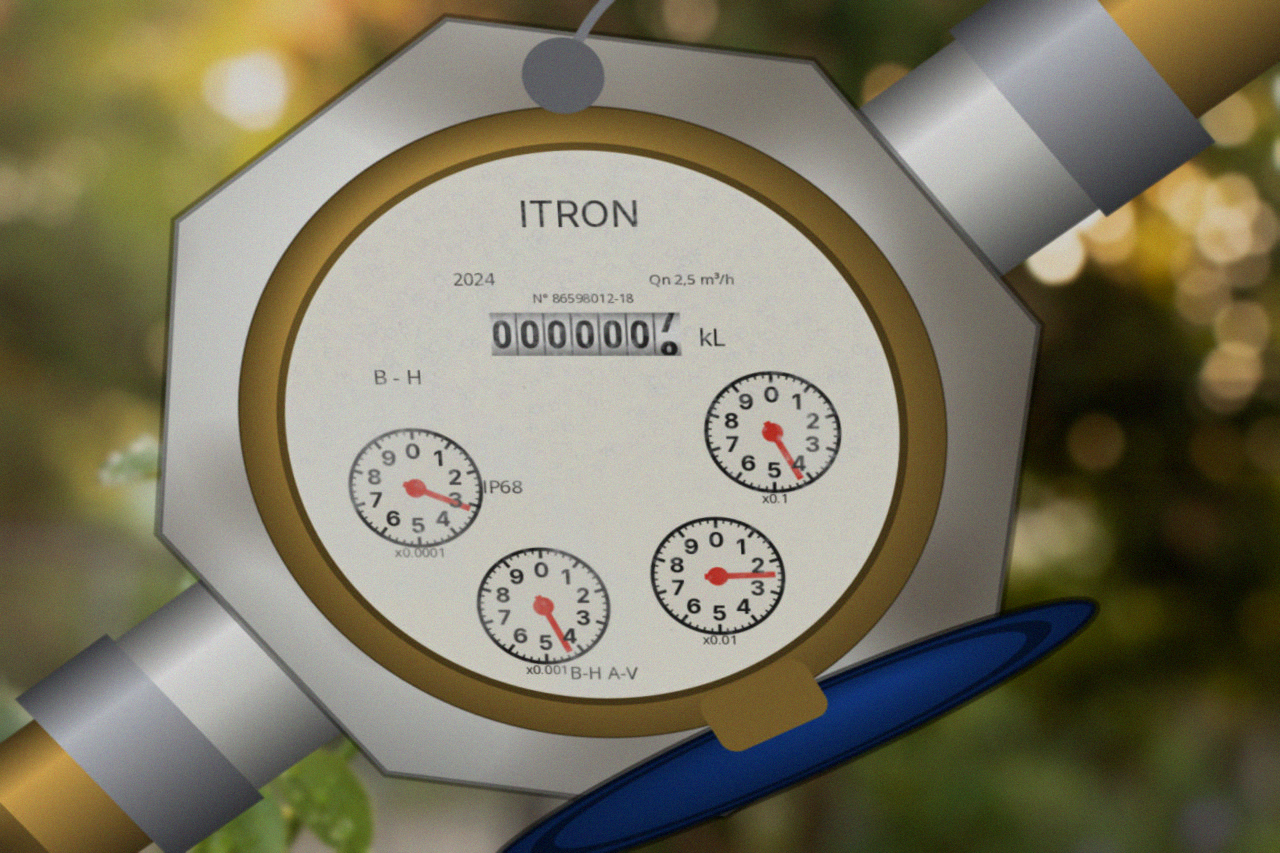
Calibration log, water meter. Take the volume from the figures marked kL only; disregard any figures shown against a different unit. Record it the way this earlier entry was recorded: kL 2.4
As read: kL 7.4243
